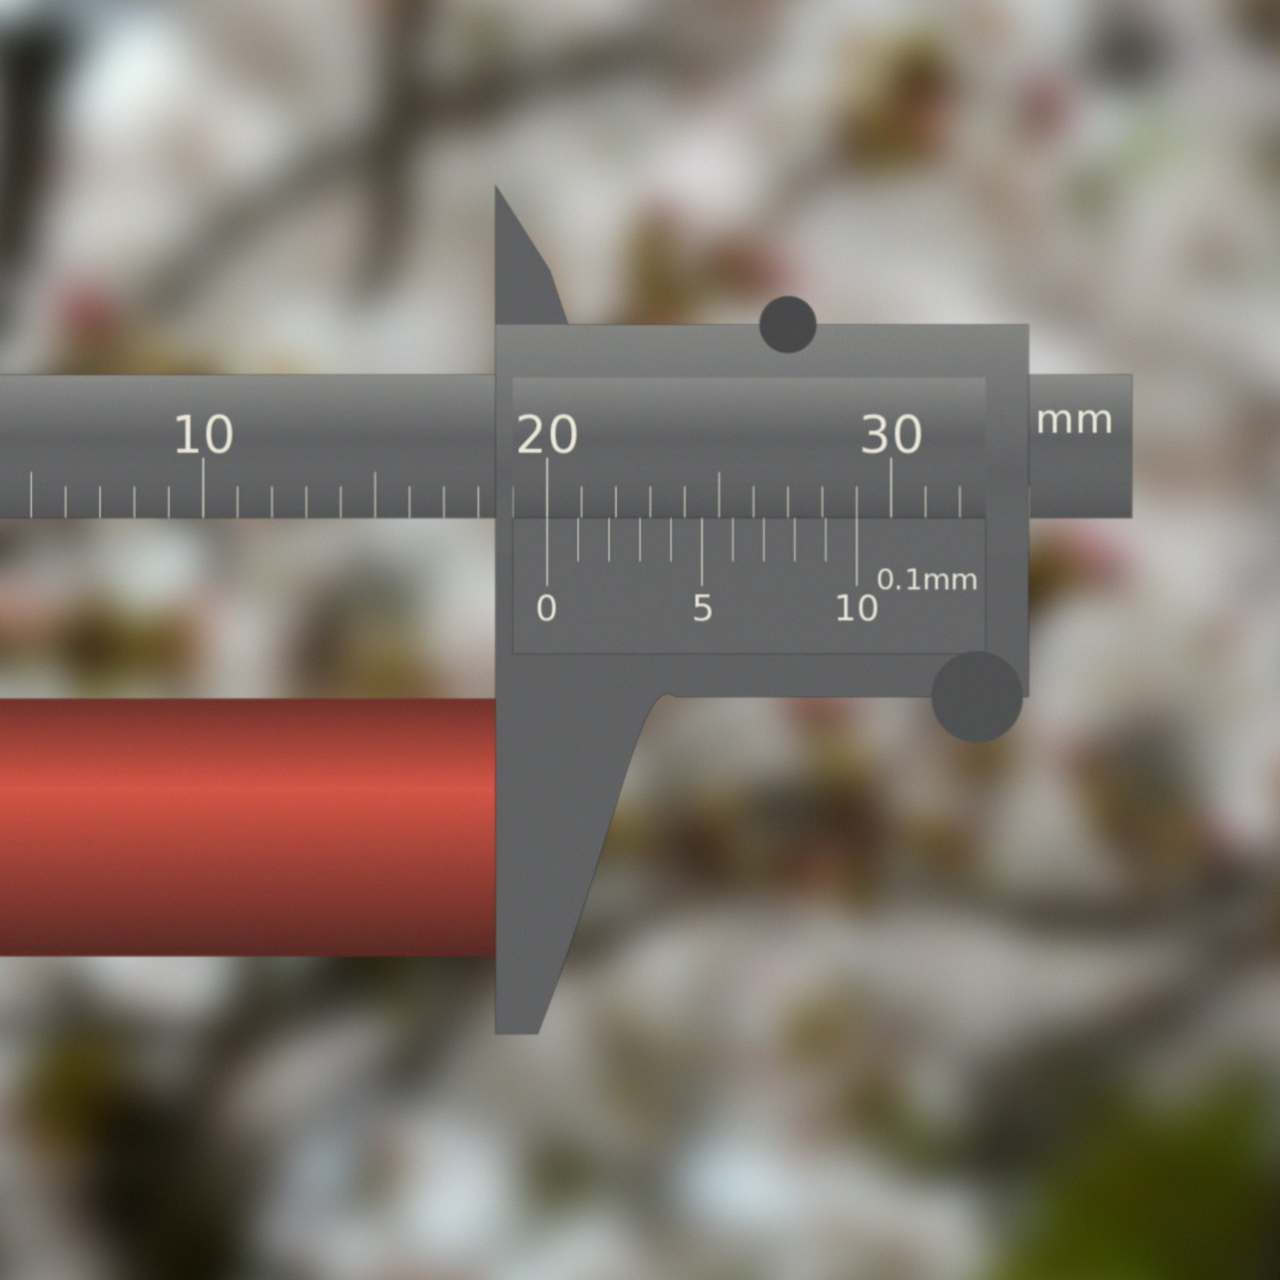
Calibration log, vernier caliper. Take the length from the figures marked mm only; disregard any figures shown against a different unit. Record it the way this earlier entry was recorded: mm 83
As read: mm 20.0
